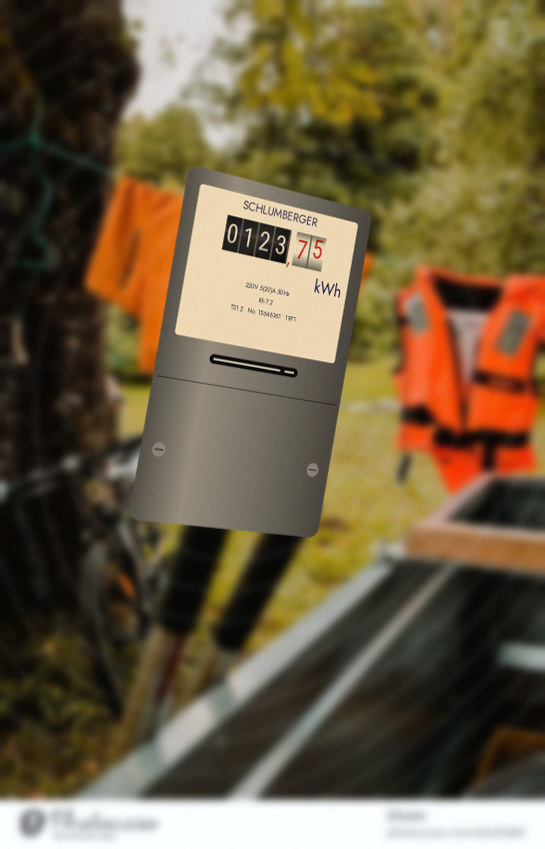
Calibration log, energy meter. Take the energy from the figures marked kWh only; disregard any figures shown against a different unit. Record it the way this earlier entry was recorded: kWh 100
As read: kWh 123.75
